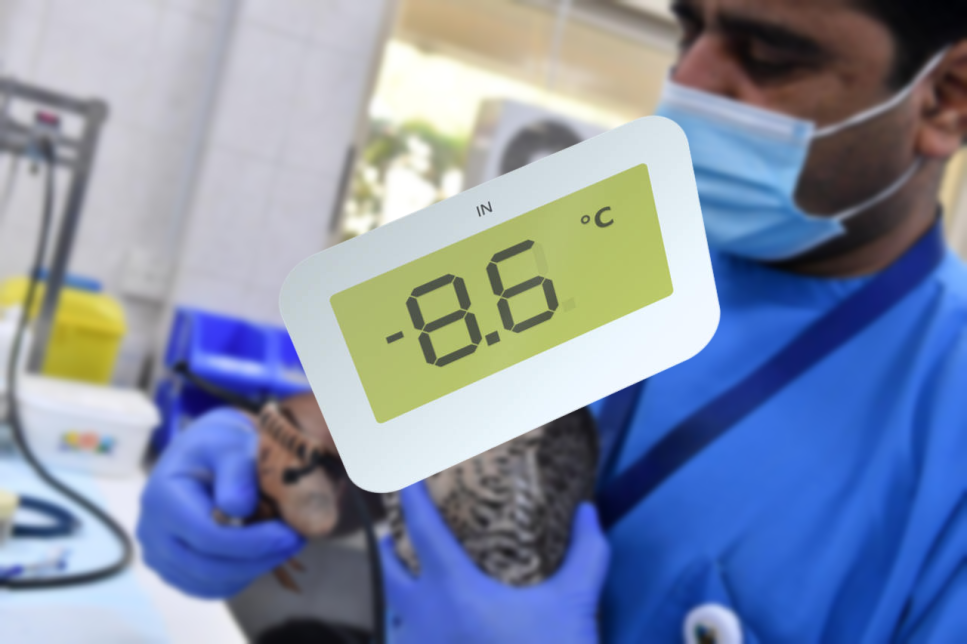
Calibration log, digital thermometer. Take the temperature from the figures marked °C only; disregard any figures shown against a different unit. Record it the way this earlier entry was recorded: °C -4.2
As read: °C -8.6
